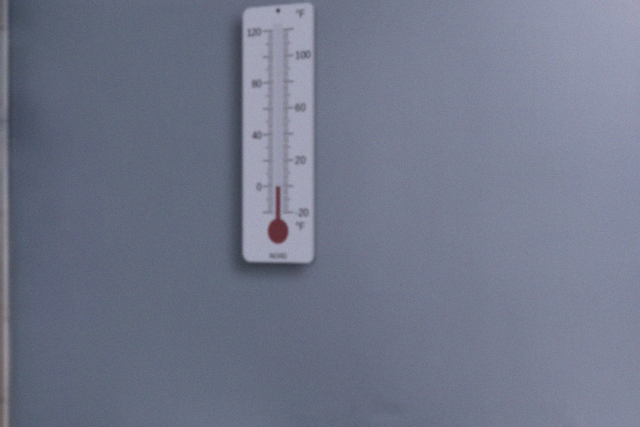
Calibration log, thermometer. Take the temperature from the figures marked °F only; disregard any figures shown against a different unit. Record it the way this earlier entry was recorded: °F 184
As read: °F 0
